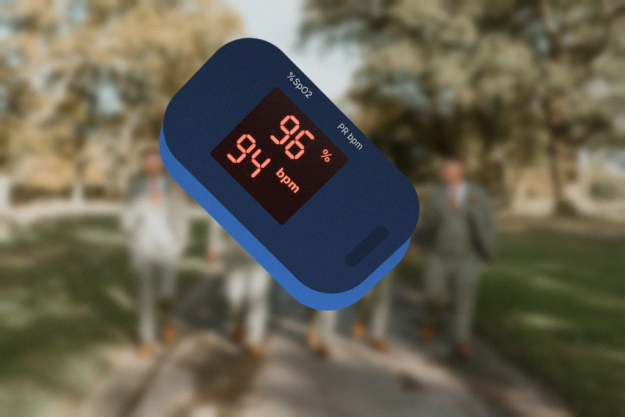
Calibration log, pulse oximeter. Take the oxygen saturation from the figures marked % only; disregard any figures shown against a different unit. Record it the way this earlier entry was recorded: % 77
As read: % 96
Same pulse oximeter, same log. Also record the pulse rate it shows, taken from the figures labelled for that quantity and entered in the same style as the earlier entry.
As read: bpm 94
